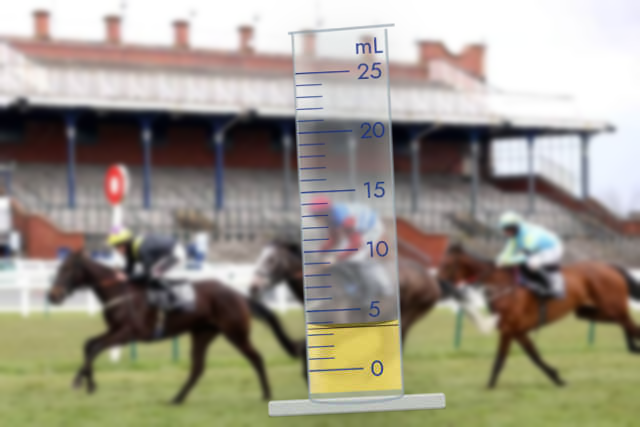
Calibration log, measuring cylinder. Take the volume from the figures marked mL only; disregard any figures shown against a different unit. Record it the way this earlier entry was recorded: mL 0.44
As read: mL 3.5
